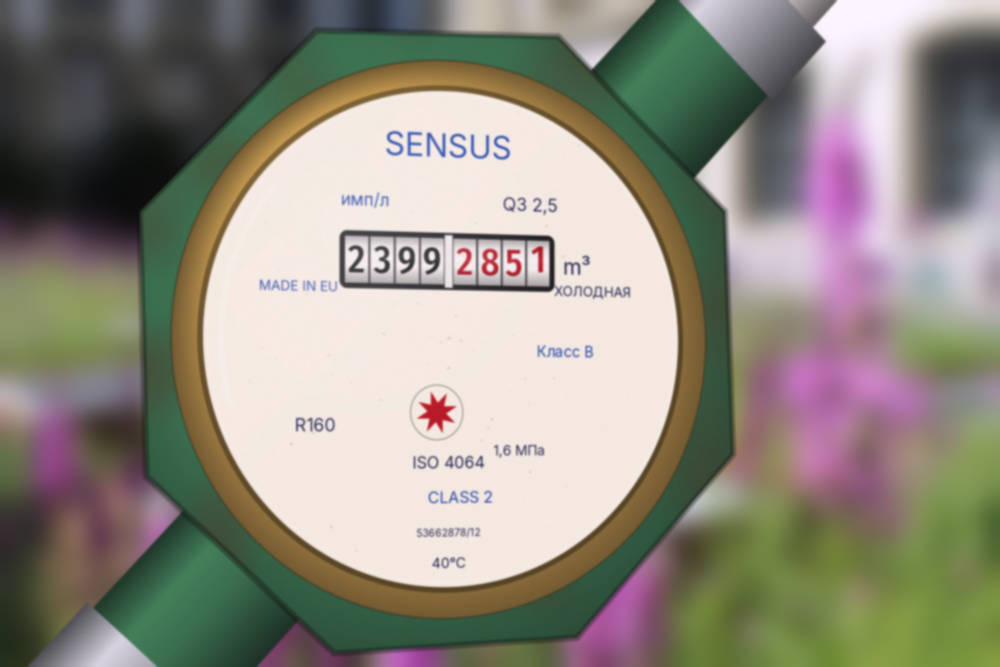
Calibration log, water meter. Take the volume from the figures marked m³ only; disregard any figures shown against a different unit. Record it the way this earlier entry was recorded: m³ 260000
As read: m³ 2399.2851
